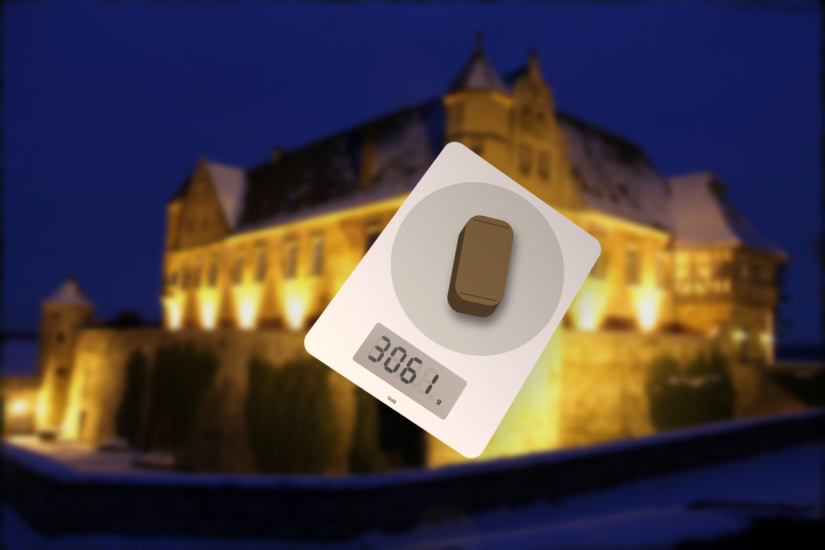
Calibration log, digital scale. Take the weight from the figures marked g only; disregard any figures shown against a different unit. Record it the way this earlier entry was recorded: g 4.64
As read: g 3061
